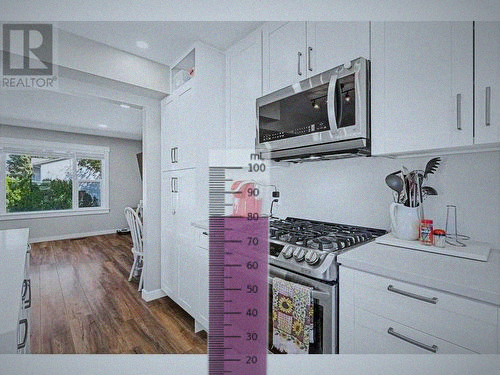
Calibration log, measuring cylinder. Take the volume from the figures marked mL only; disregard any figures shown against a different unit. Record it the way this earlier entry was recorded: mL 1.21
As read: mL 80
